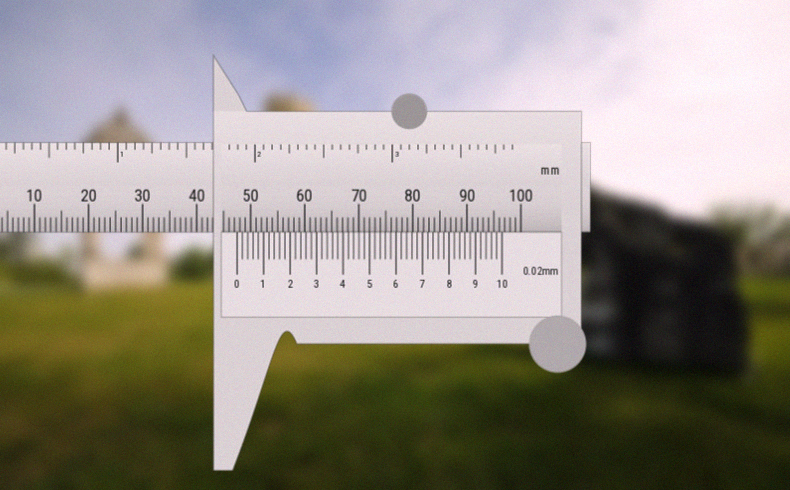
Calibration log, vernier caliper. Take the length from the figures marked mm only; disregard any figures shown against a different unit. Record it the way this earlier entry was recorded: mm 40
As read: mm 47.5
